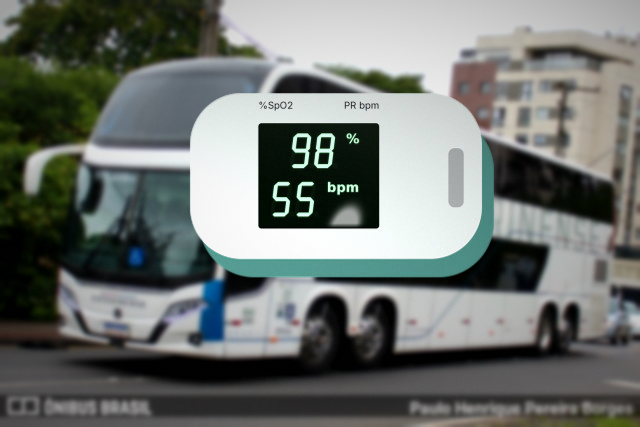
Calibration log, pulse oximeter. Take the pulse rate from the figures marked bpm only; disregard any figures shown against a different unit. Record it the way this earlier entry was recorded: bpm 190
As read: bpm 55
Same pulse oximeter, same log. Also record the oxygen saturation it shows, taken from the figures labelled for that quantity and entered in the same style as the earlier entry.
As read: % 98
